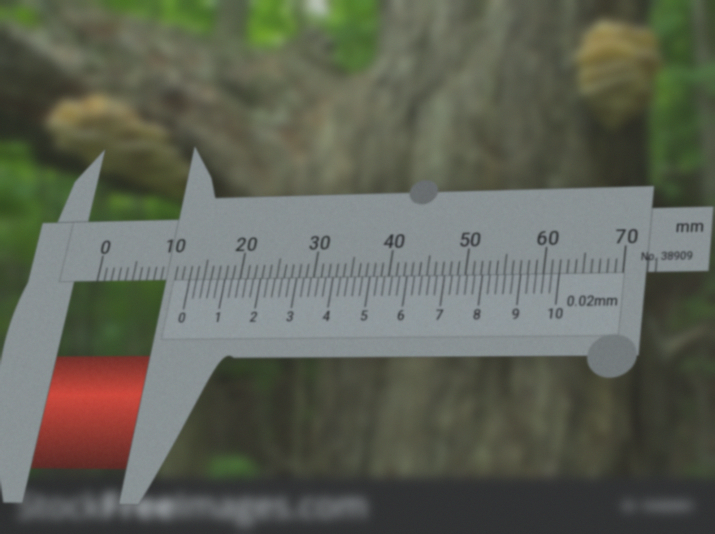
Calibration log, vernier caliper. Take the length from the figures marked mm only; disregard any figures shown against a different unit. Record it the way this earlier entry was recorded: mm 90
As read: mm 13.0
